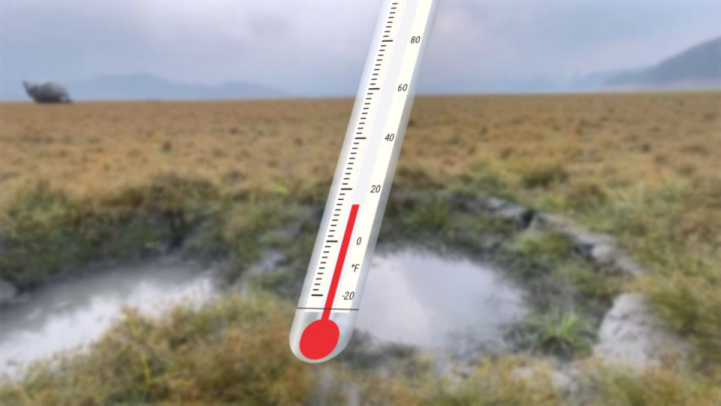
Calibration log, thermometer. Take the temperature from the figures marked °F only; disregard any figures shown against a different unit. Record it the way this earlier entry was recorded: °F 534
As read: °F 14
